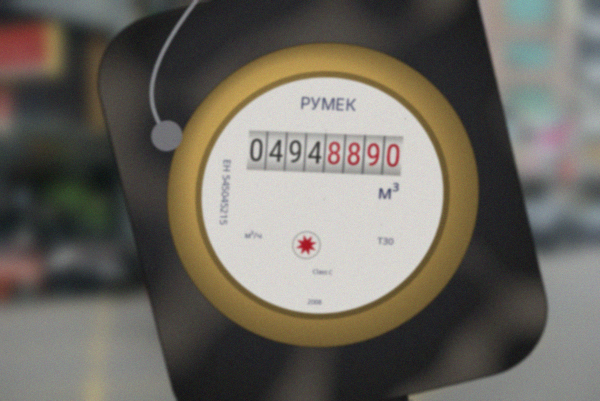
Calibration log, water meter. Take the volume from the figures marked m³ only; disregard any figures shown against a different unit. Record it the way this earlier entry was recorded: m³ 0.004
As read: m³ 494.8890
